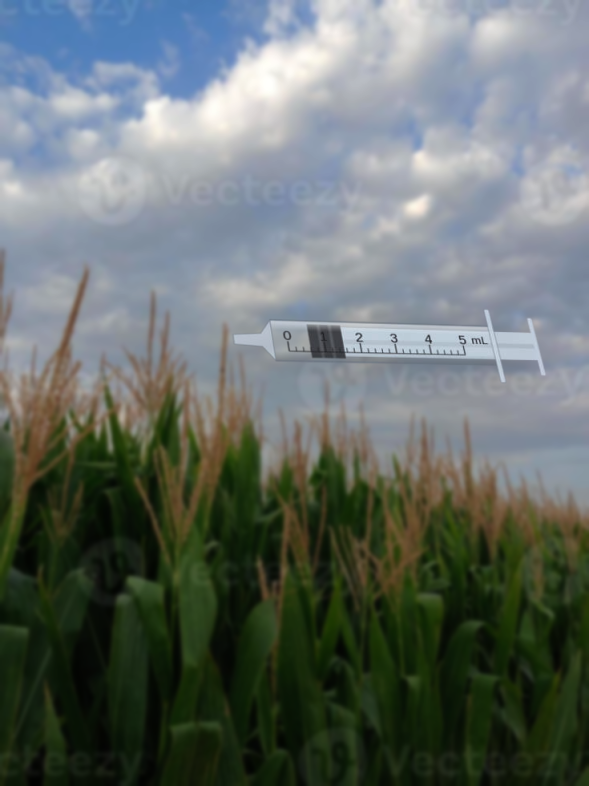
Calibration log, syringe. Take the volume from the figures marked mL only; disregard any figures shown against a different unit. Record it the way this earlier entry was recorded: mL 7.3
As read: mL 0.6
